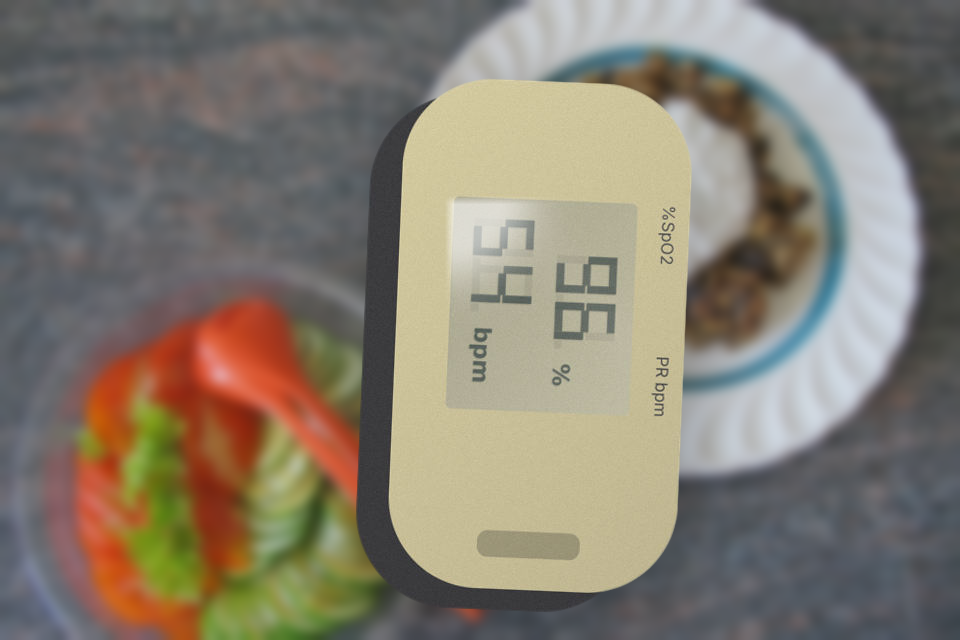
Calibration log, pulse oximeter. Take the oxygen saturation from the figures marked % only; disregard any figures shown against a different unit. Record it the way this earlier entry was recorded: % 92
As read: % 96
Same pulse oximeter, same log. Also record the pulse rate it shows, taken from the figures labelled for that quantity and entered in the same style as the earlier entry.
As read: bpm 54
